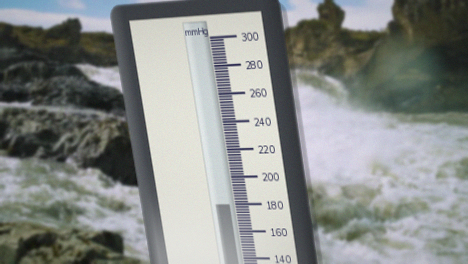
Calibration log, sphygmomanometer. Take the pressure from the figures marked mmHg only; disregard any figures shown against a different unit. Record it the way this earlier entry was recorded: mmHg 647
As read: mmHg 180
